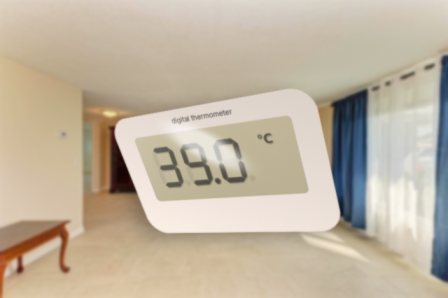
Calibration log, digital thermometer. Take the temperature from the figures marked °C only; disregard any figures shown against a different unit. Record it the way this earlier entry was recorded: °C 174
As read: °C 39.0
